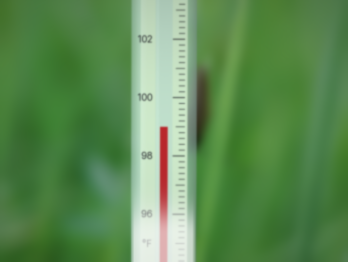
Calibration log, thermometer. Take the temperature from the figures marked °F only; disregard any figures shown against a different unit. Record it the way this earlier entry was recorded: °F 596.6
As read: °F 99
